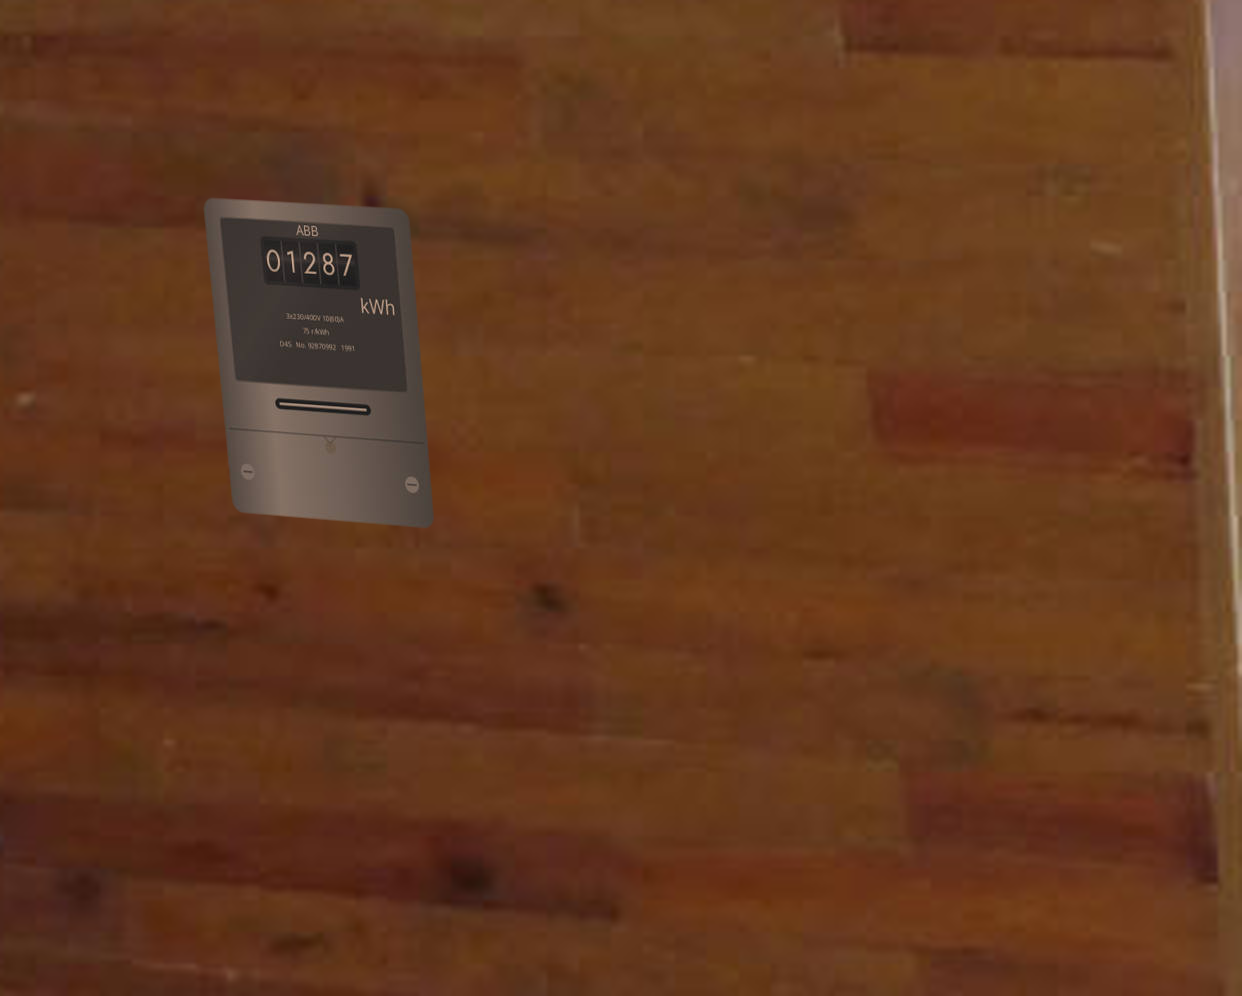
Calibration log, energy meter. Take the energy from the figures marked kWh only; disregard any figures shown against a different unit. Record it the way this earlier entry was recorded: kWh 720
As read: kWh 1287
